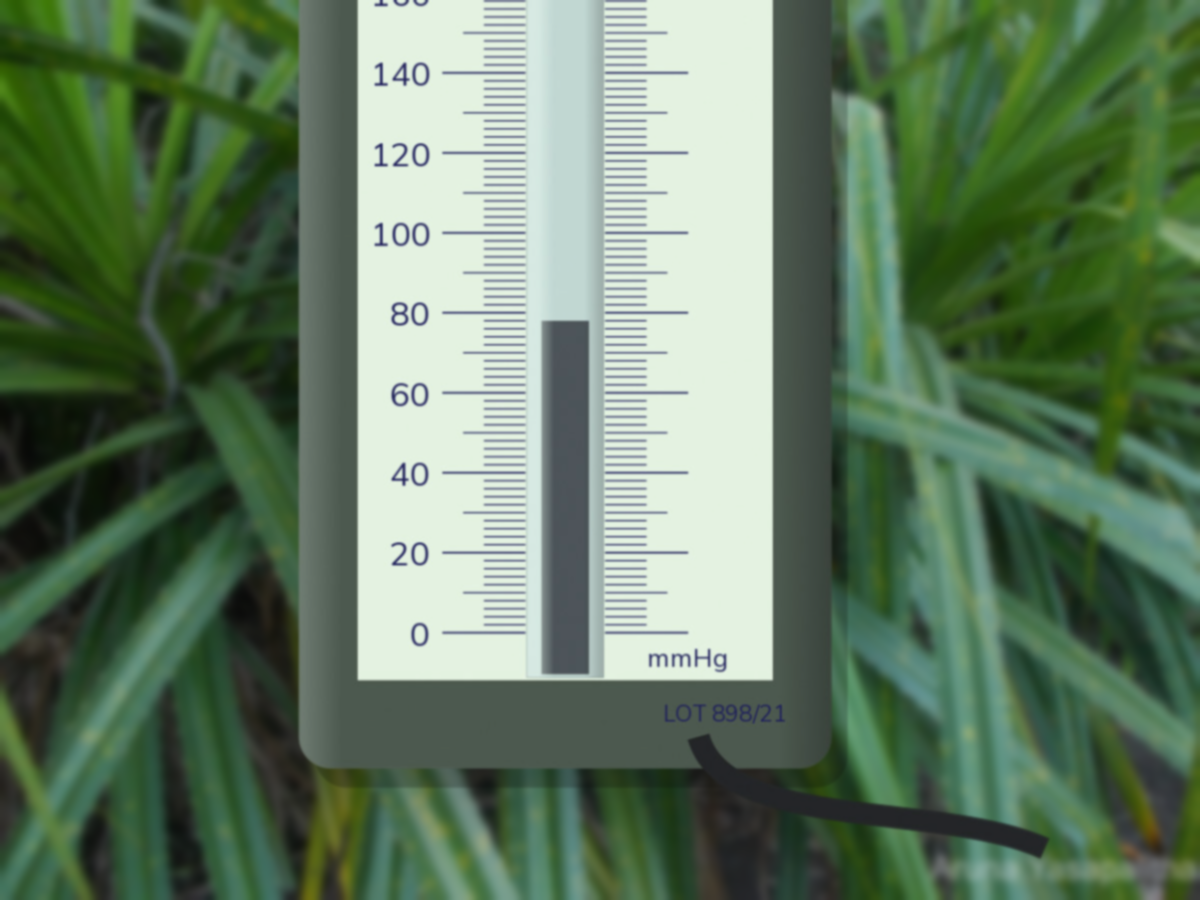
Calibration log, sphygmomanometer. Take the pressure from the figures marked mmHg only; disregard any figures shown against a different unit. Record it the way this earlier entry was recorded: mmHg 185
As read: mmHg 78
